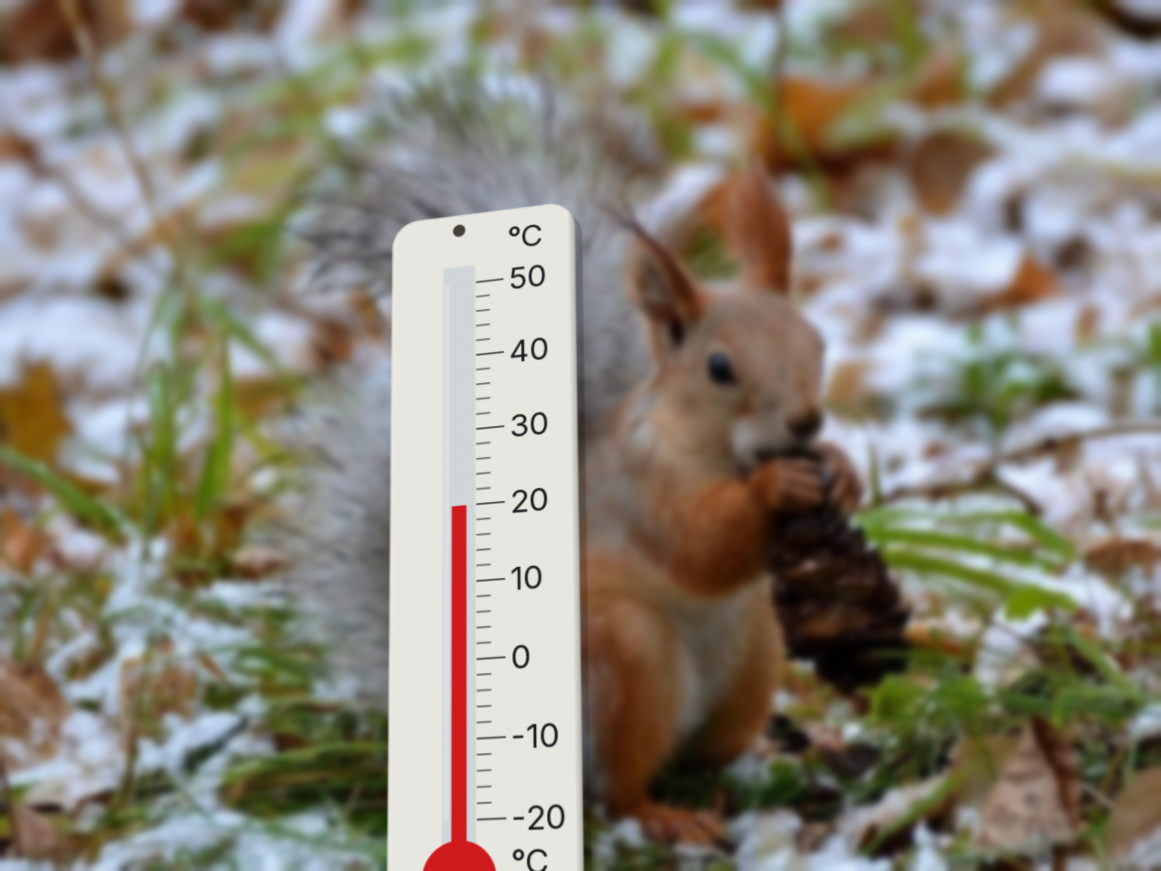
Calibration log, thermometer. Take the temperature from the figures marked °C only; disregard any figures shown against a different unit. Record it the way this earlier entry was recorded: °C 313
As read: °C 20
